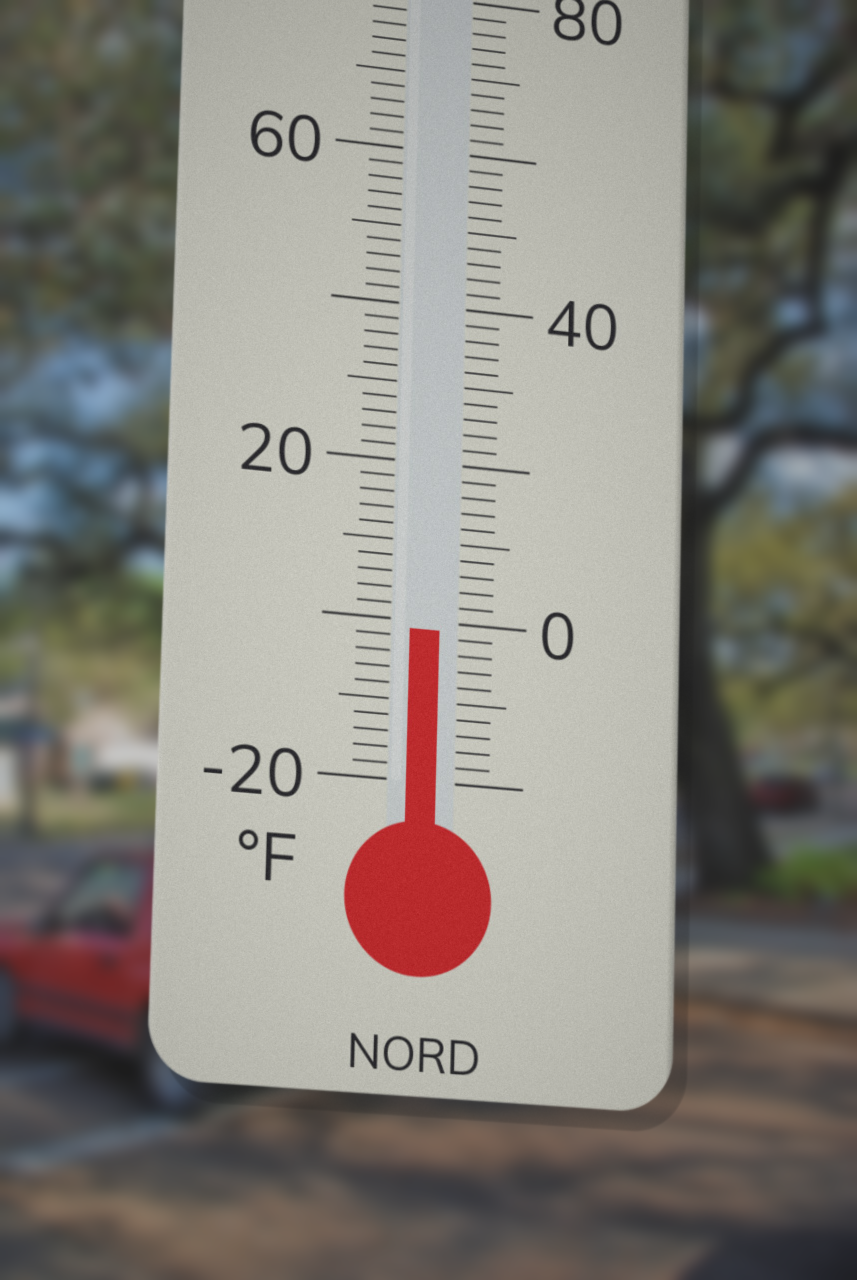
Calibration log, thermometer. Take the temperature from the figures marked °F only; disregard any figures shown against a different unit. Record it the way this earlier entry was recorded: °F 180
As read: °F -1
